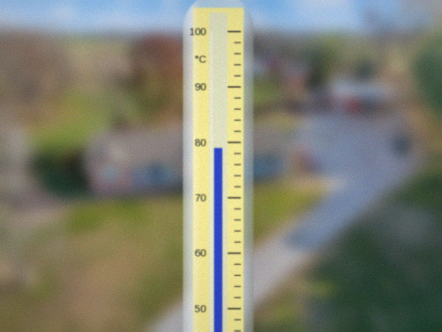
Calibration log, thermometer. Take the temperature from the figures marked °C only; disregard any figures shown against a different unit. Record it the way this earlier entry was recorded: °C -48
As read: °C 79
